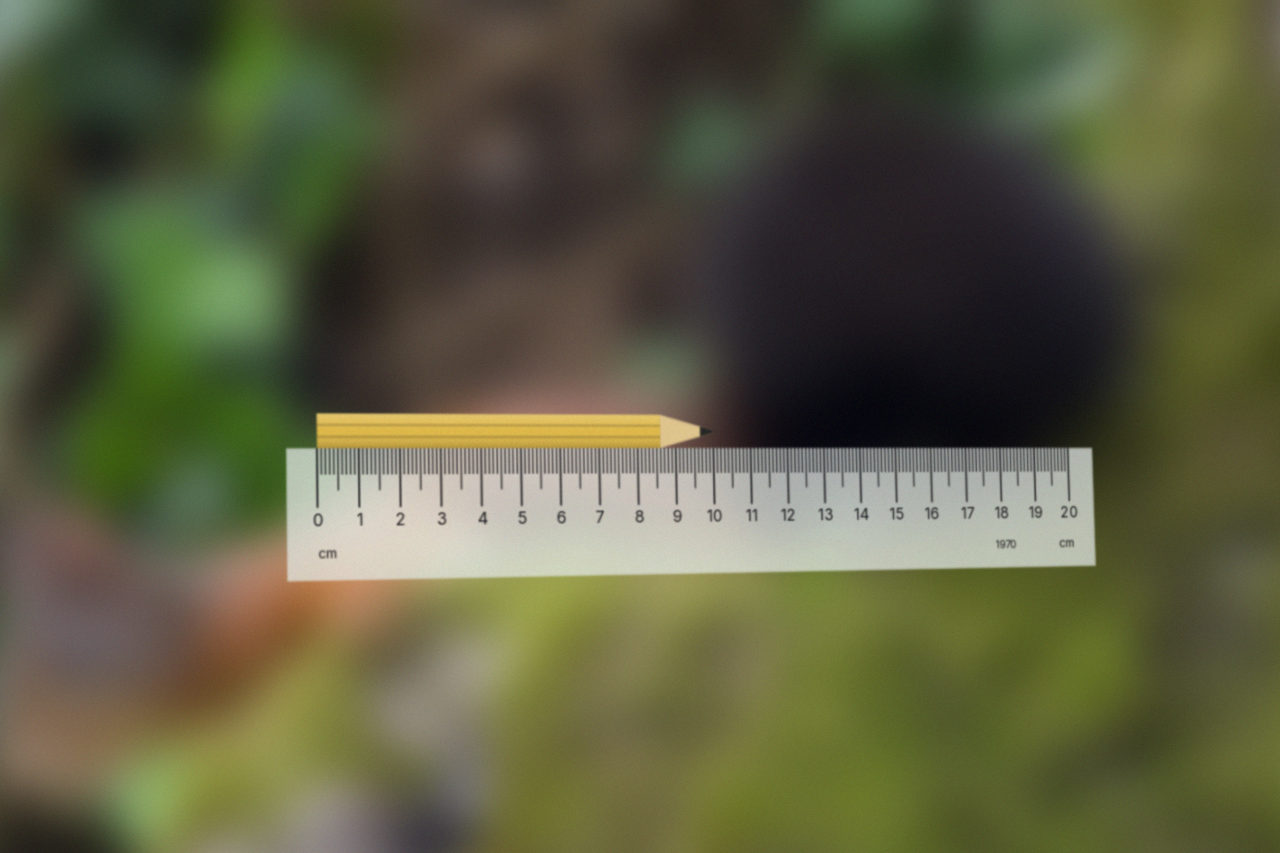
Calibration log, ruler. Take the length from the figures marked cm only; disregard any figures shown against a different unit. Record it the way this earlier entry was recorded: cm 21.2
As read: cm 10
